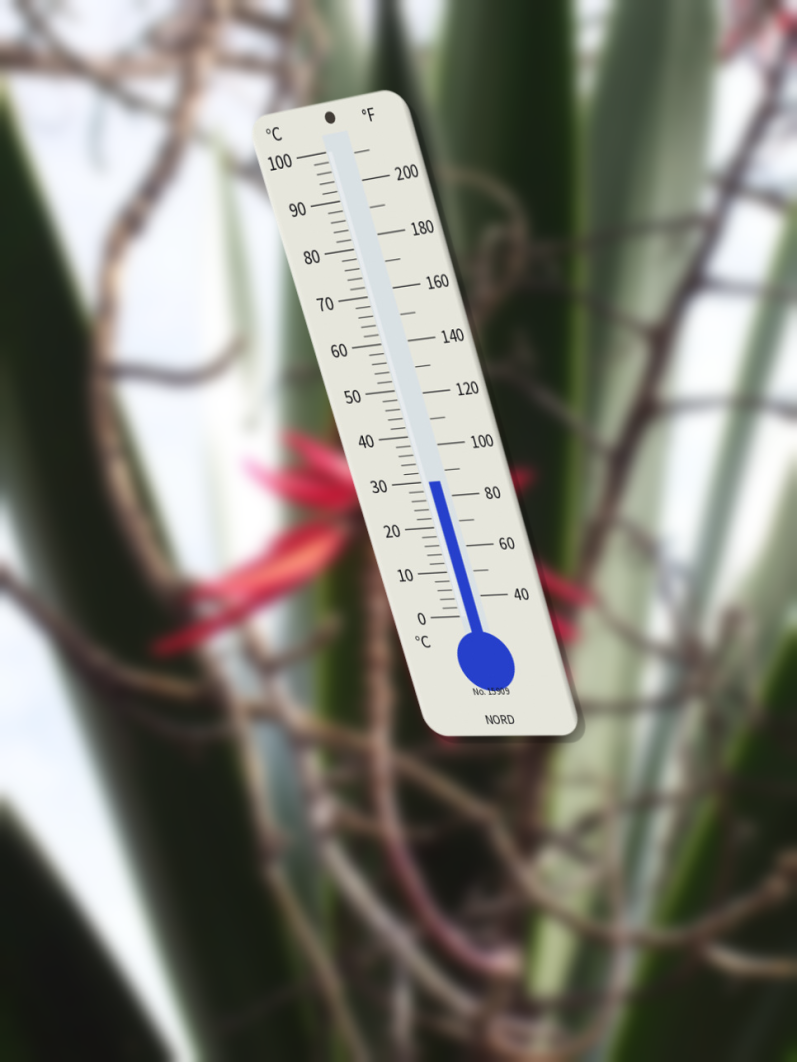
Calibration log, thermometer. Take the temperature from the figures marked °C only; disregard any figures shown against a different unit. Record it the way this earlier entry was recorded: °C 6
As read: °C 30
